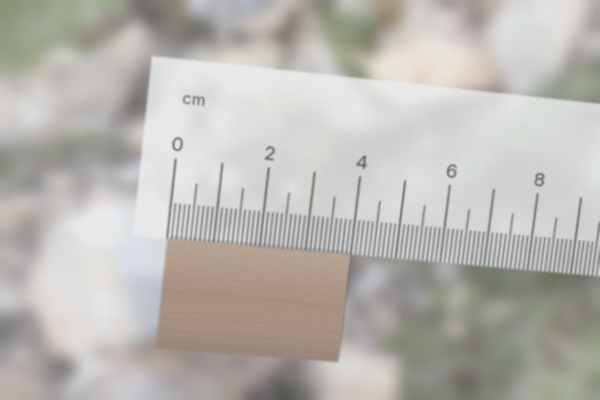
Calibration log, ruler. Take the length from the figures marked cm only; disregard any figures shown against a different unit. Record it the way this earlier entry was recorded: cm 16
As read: cm 4
